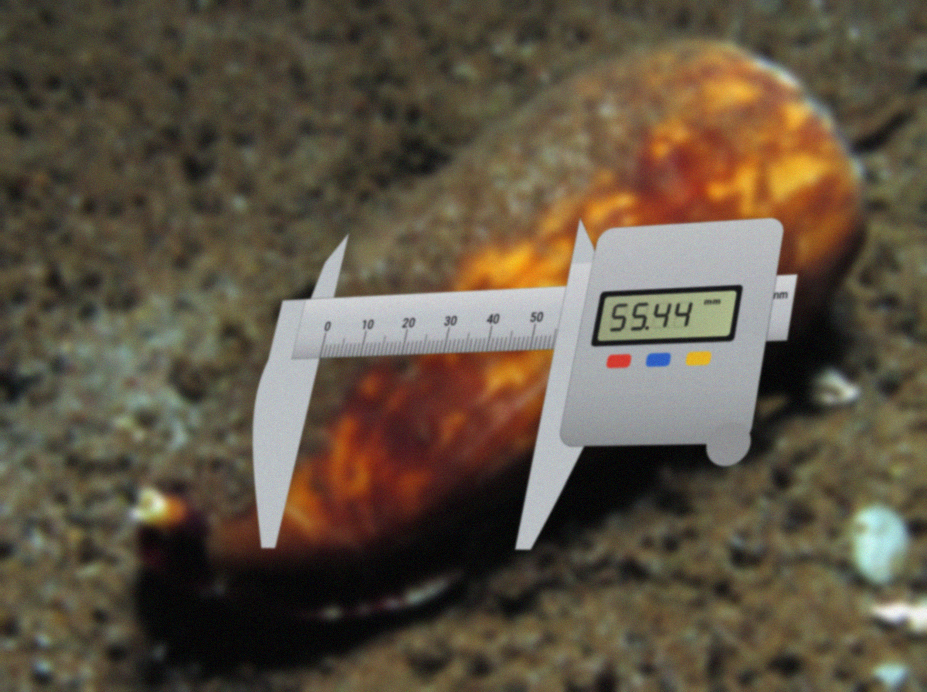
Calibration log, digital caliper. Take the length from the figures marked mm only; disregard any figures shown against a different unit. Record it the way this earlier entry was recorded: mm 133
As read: mm 55.44
